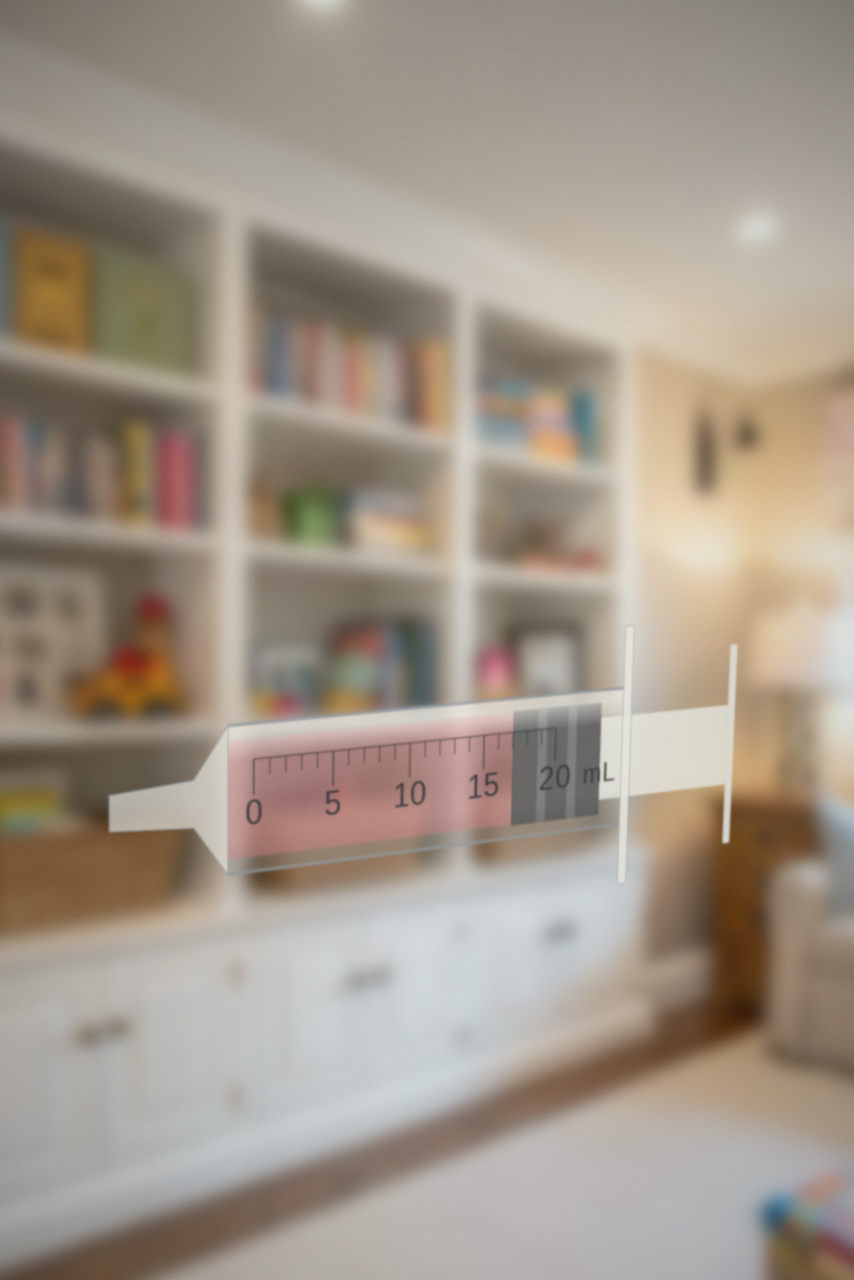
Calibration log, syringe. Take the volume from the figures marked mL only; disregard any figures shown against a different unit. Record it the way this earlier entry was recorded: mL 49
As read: mL 17
